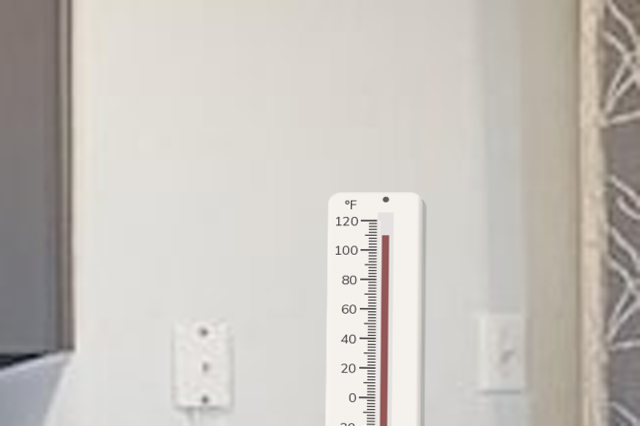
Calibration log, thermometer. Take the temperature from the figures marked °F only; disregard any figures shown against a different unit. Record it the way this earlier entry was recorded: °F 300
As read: °F 110
